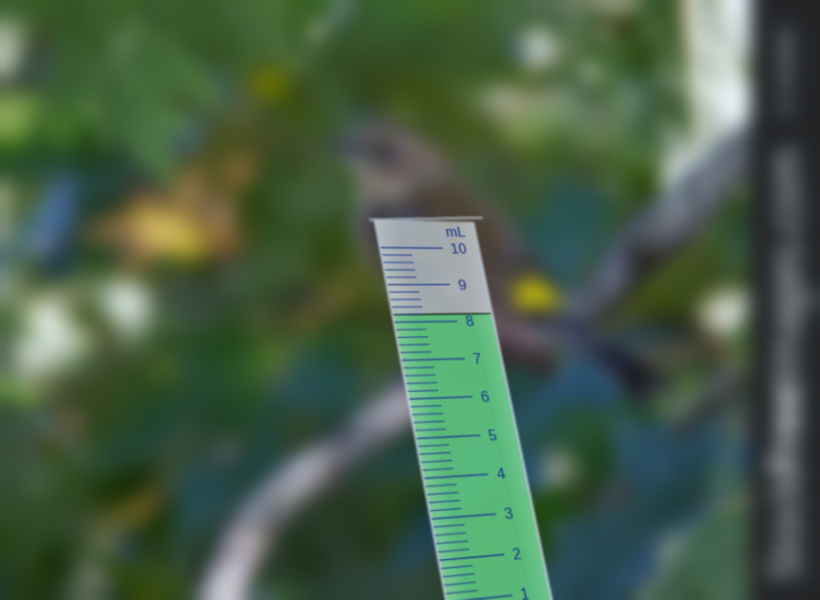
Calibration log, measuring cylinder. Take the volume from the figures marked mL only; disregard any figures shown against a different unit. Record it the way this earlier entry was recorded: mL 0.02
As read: mL 8.2
